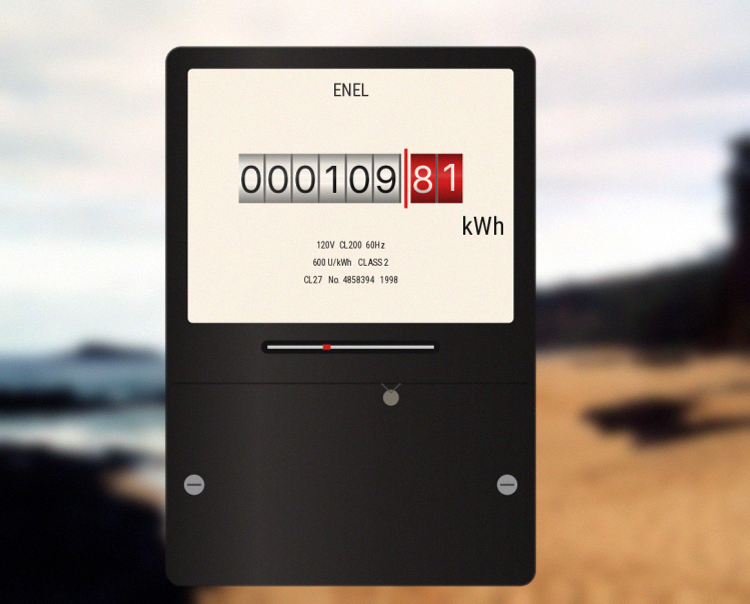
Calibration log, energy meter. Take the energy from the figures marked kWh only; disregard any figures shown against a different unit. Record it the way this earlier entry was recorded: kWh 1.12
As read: kWh 109.81
